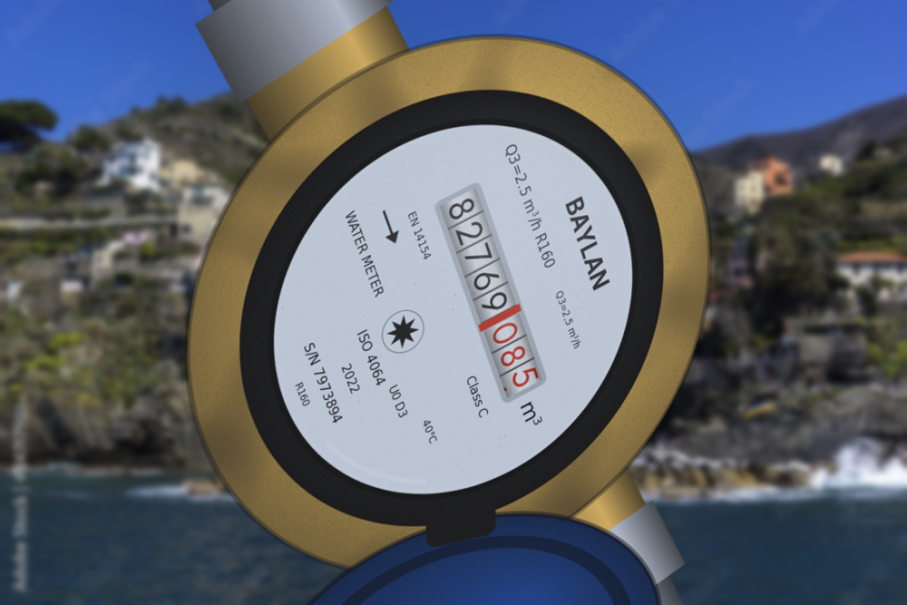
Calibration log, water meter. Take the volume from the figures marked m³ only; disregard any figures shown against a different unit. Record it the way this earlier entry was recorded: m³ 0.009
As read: m³ 82769.085
